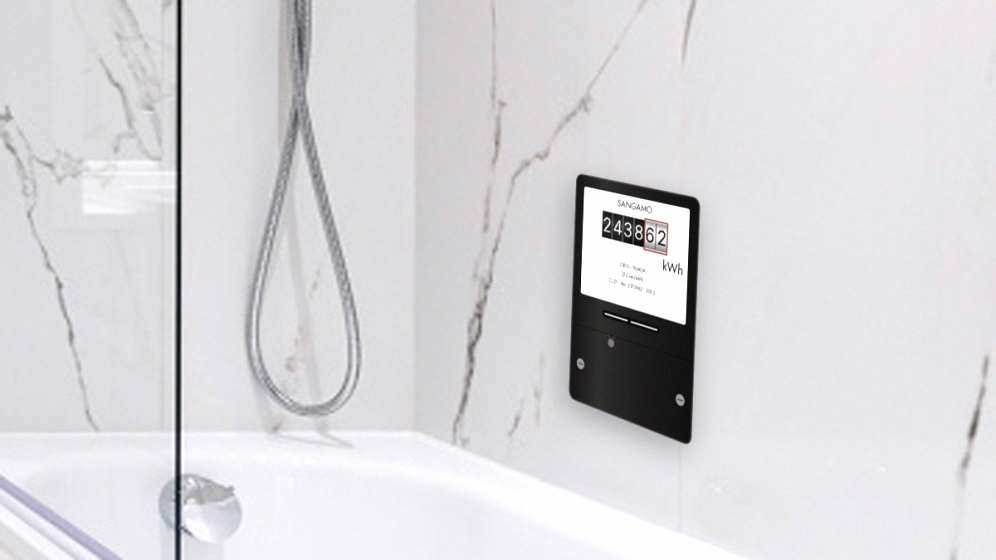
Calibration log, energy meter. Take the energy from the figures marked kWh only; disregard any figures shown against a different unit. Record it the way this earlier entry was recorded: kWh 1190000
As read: kWh 2438.62
